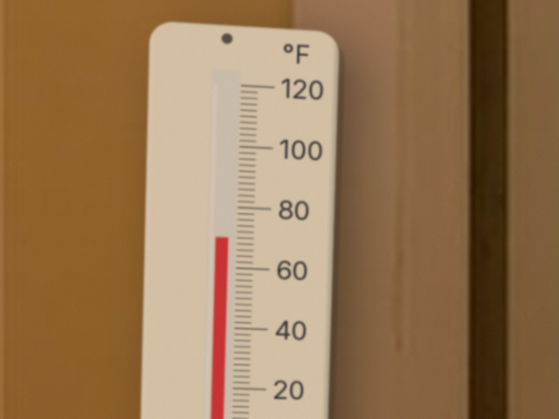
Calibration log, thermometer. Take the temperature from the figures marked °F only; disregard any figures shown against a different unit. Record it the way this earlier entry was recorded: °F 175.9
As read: °F 70
